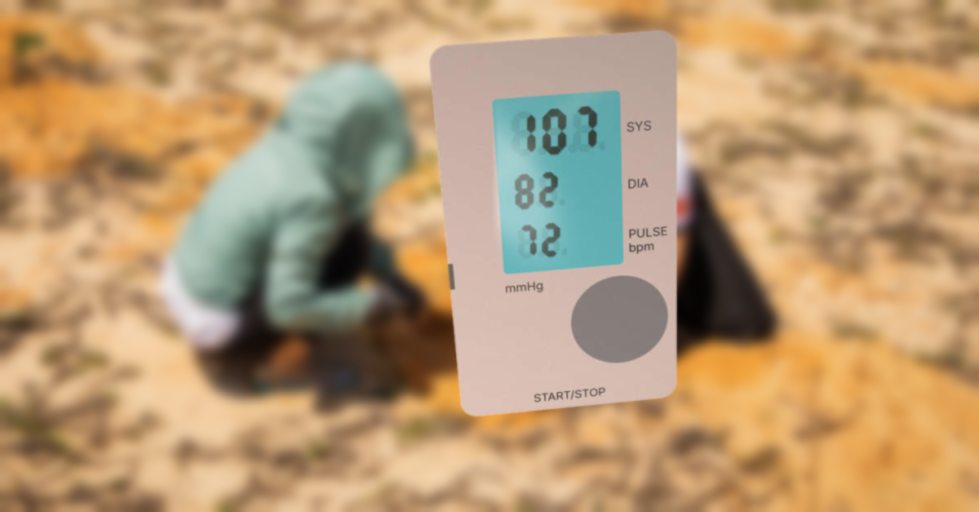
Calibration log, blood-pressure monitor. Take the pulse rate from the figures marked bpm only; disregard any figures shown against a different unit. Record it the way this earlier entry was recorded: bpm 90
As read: bpm 72
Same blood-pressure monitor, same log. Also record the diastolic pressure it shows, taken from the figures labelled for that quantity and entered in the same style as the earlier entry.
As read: mmHg 82
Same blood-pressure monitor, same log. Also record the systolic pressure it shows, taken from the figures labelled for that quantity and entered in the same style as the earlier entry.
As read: mmHg 107
